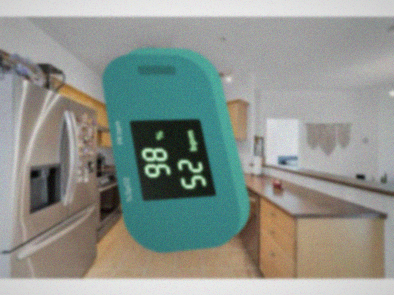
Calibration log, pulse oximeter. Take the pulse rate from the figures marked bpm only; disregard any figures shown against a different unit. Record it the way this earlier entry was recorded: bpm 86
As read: bpm 52
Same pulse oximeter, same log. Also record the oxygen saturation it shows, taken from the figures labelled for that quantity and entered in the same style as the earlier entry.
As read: % 98
